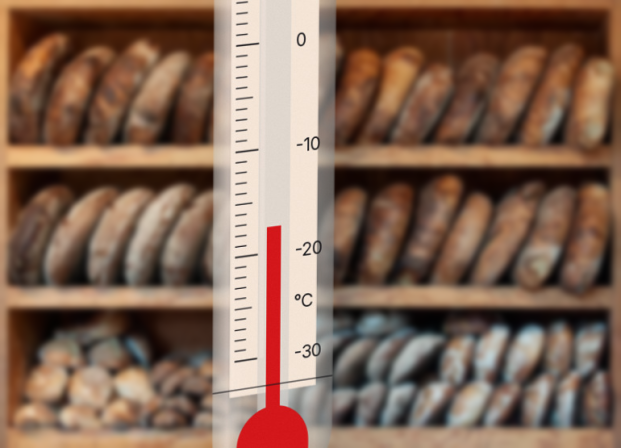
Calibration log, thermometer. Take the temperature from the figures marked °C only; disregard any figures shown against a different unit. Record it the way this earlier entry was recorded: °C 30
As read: °C -17.5
